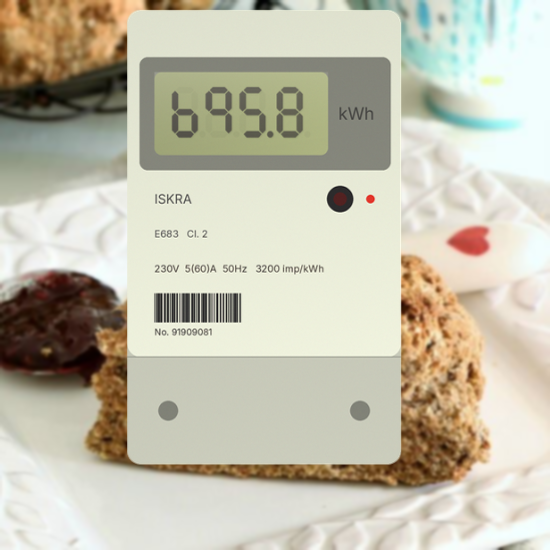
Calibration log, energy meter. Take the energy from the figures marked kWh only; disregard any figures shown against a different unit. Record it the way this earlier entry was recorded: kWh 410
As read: kWh 695.8
